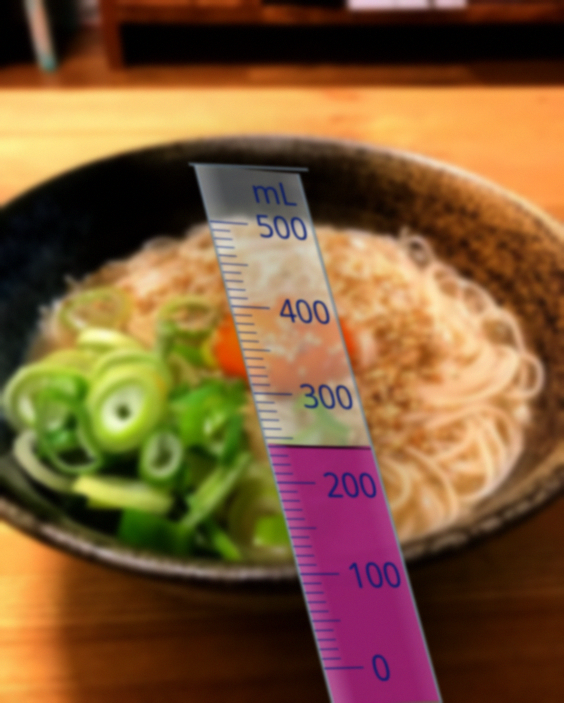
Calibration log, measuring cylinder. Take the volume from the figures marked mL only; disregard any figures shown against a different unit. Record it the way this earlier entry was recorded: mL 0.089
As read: mL 240
